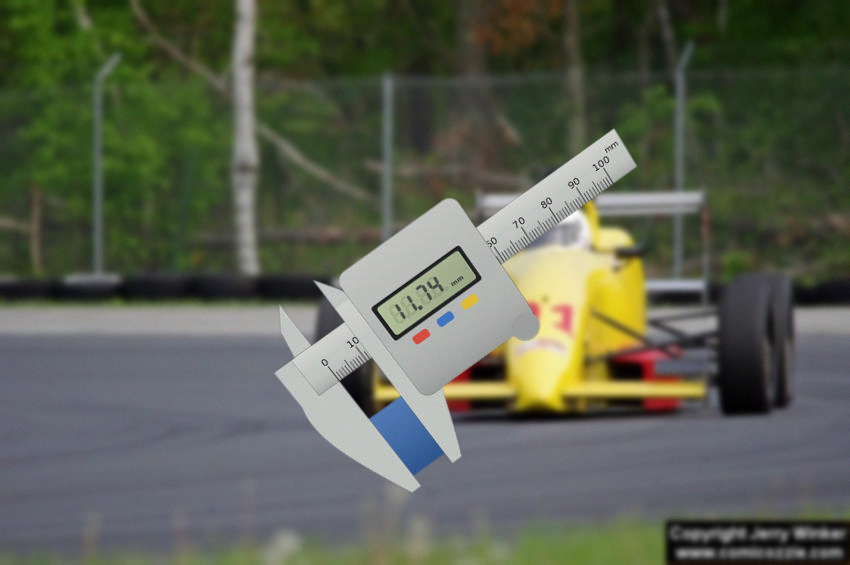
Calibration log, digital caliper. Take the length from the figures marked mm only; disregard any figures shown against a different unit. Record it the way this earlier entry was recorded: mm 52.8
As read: mm 11.74
